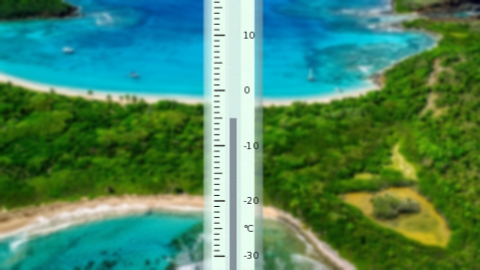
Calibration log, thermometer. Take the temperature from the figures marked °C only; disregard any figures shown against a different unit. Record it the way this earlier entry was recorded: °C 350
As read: °C -5
